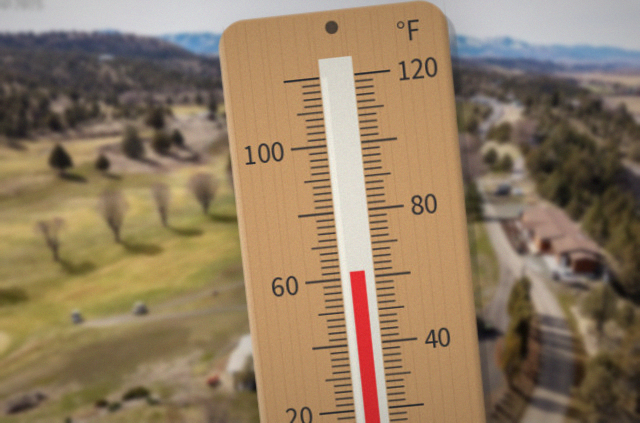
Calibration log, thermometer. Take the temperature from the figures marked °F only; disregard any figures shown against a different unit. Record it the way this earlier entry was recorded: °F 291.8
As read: °F 62
